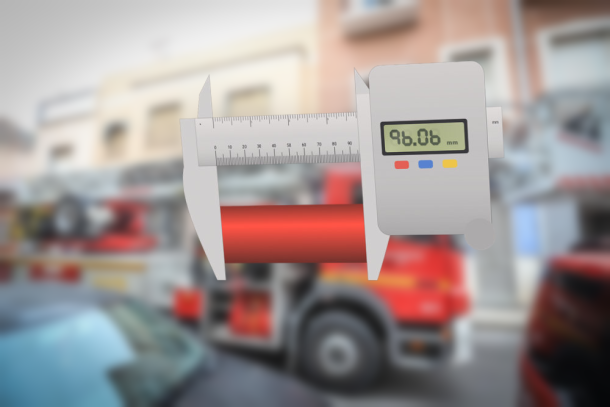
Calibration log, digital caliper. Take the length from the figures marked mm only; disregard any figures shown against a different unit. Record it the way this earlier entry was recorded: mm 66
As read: mm 96.06
